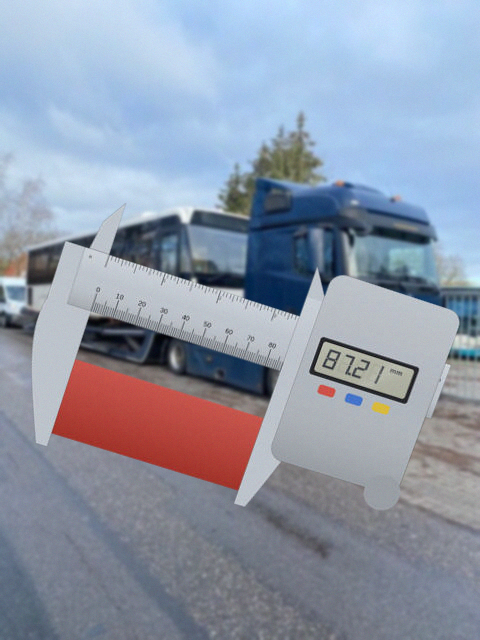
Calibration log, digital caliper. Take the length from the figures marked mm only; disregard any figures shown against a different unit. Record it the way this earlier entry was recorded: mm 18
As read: mm 87.21
